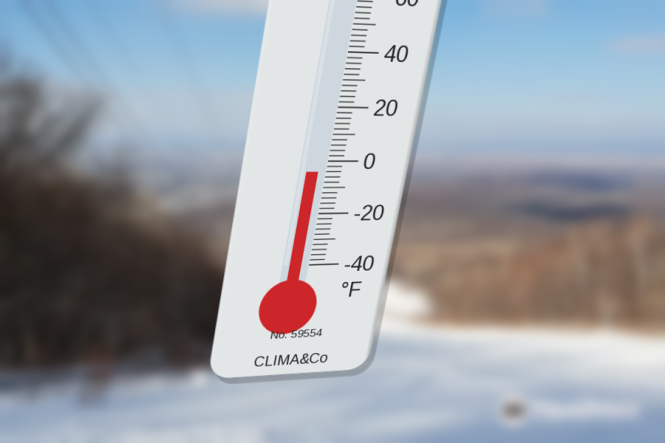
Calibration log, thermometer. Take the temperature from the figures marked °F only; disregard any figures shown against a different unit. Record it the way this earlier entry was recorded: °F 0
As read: °F -4
